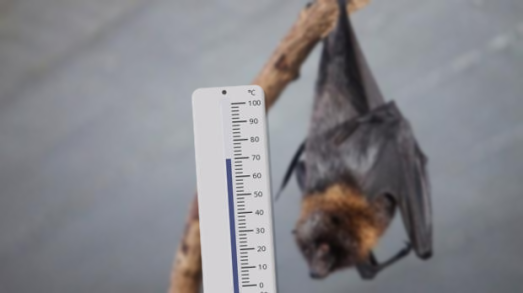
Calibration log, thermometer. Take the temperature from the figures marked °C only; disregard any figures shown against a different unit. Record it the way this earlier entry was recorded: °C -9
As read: °C 70
